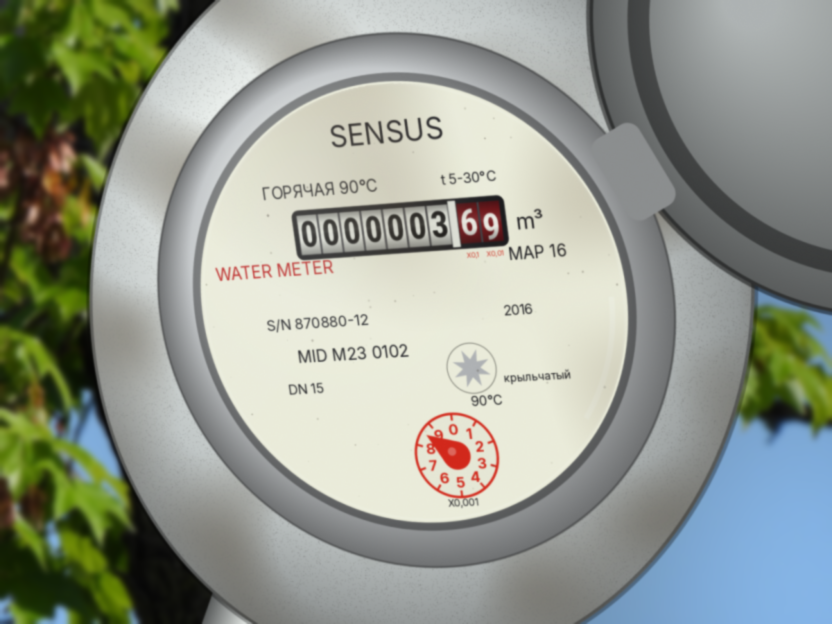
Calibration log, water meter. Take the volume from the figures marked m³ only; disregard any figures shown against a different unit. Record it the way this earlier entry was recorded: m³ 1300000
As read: m³ 3.688
